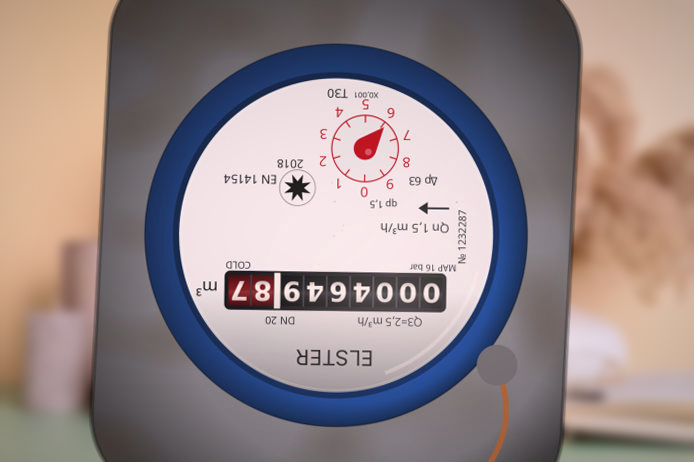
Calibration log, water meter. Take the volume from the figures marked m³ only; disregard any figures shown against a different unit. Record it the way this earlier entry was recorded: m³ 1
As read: m³ 4649.876
